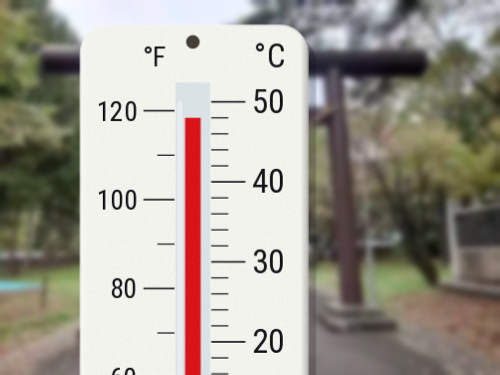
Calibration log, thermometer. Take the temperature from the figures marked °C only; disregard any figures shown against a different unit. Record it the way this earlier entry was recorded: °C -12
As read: °C 48
